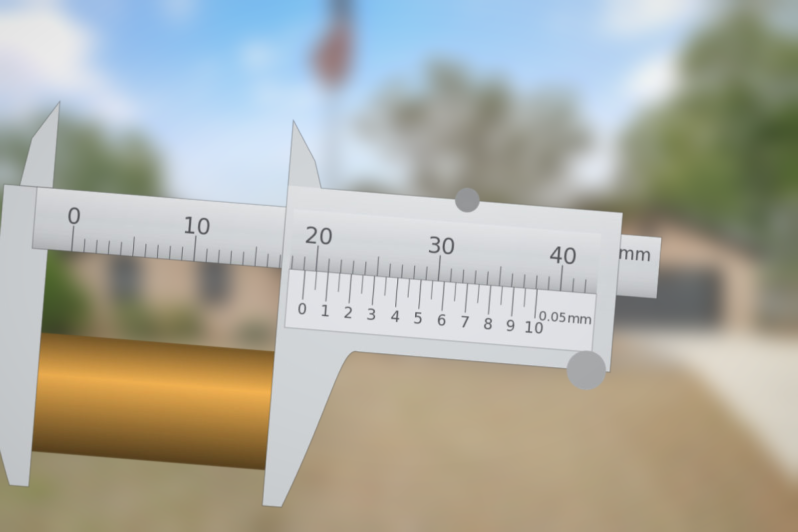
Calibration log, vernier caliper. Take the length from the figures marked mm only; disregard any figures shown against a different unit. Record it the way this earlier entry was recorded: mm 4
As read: mm 19.1
